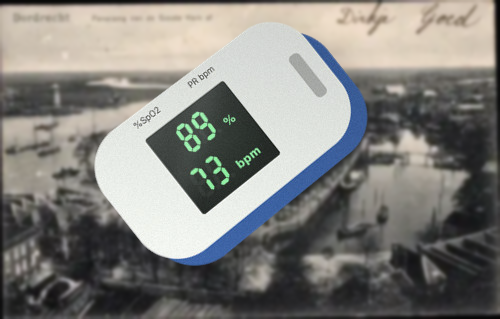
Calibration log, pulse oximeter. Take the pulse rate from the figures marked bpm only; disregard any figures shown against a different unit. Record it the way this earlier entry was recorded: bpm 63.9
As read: bpm 73
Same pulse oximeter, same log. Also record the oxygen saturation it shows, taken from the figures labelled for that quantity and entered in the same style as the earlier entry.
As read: % 89
